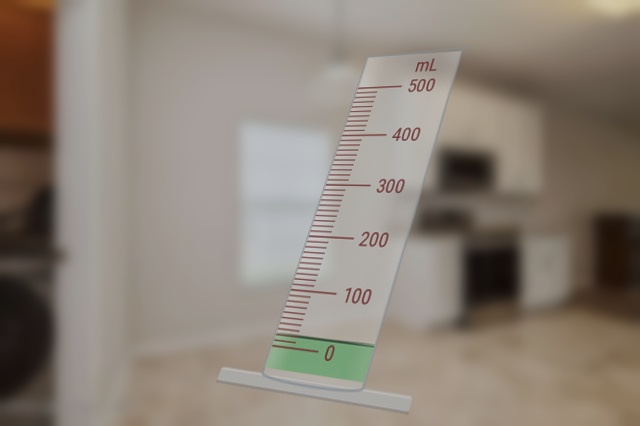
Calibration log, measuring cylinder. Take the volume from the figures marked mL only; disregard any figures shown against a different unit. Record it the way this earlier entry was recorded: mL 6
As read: mL 20
